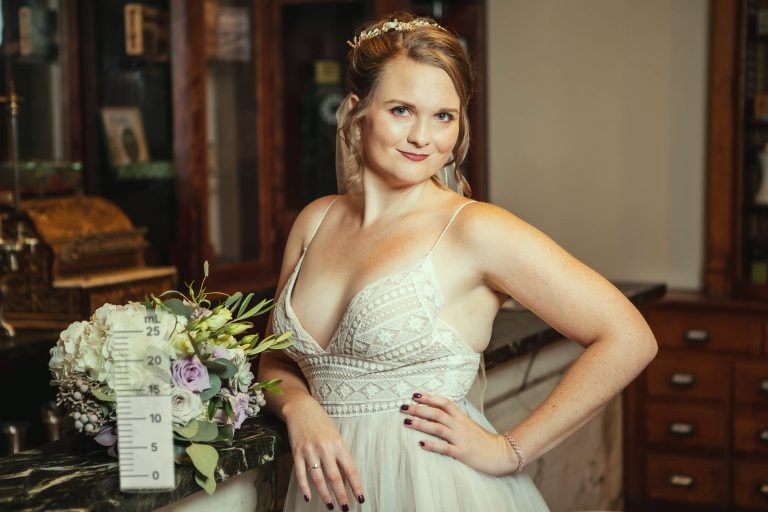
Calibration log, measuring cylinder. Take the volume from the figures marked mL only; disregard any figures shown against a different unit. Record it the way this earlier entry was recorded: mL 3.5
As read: mL 14
